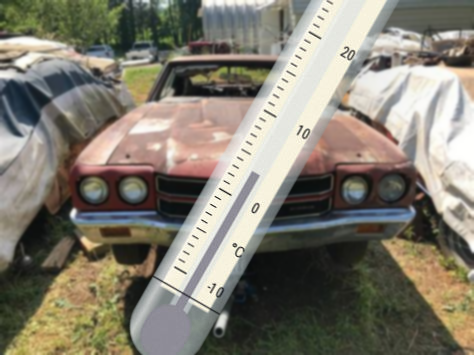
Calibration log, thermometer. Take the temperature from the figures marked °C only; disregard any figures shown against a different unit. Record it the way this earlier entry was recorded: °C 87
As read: °C 3.5
